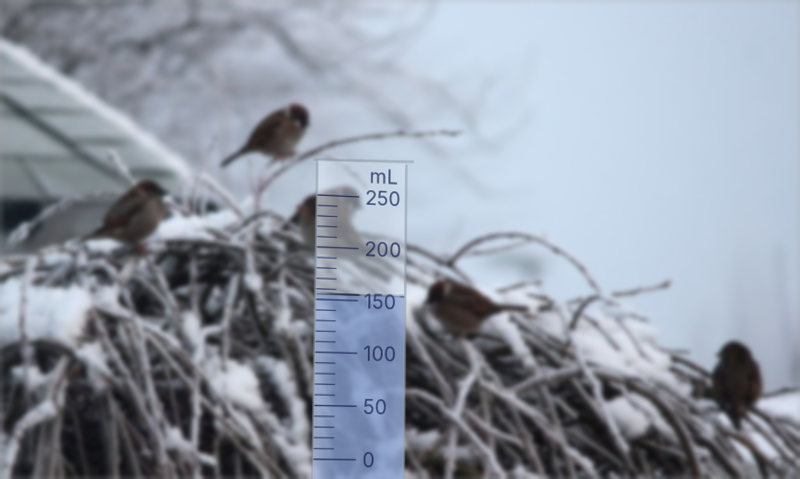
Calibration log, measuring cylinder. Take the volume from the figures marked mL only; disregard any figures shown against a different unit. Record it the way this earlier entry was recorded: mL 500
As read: mL 155
